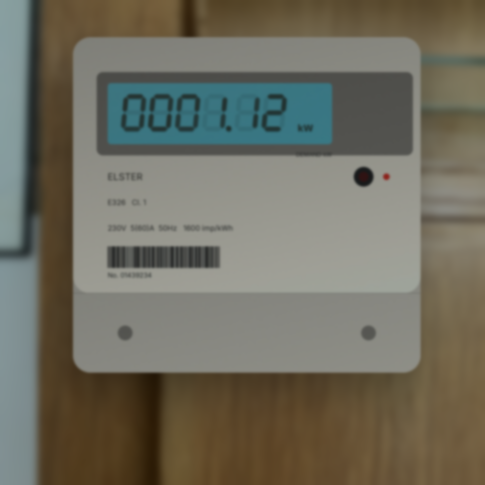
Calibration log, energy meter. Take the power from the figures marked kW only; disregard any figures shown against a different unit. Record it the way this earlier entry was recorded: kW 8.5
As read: kW 1.12
